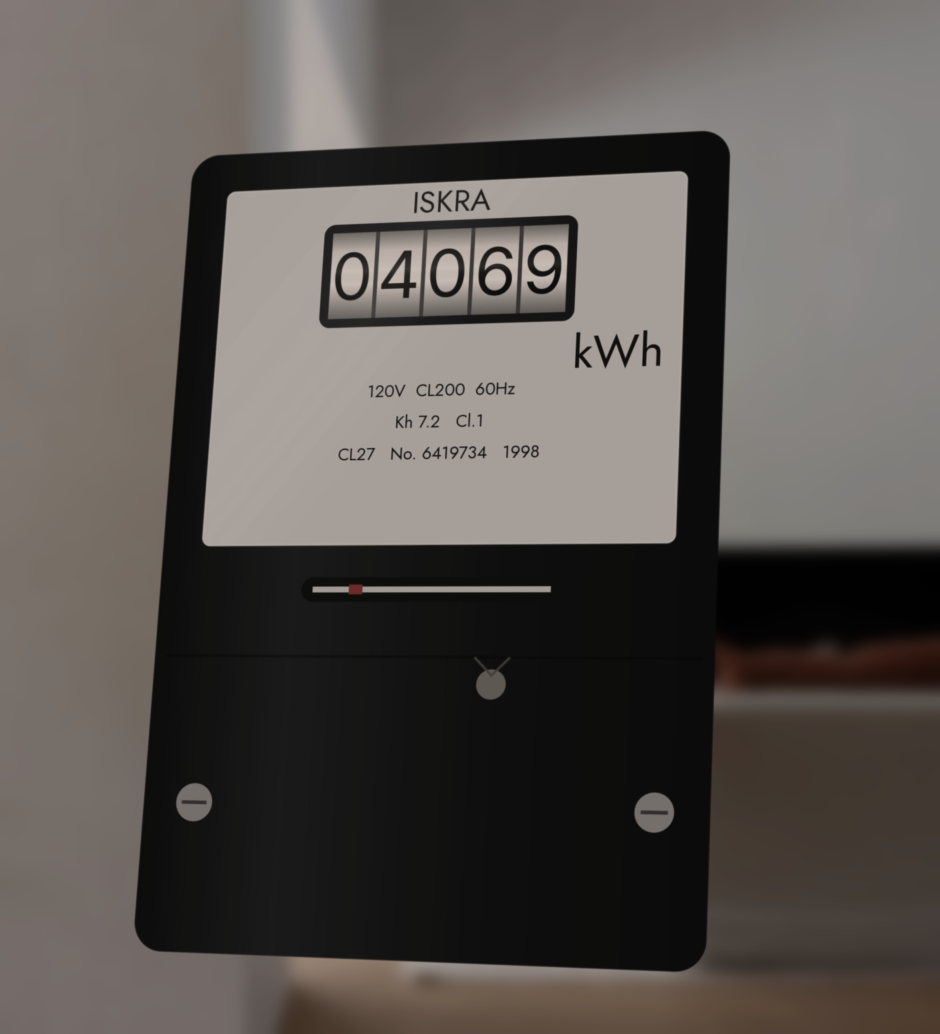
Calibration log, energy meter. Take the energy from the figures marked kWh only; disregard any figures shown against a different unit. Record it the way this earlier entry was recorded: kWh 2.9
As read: kWh 4069
